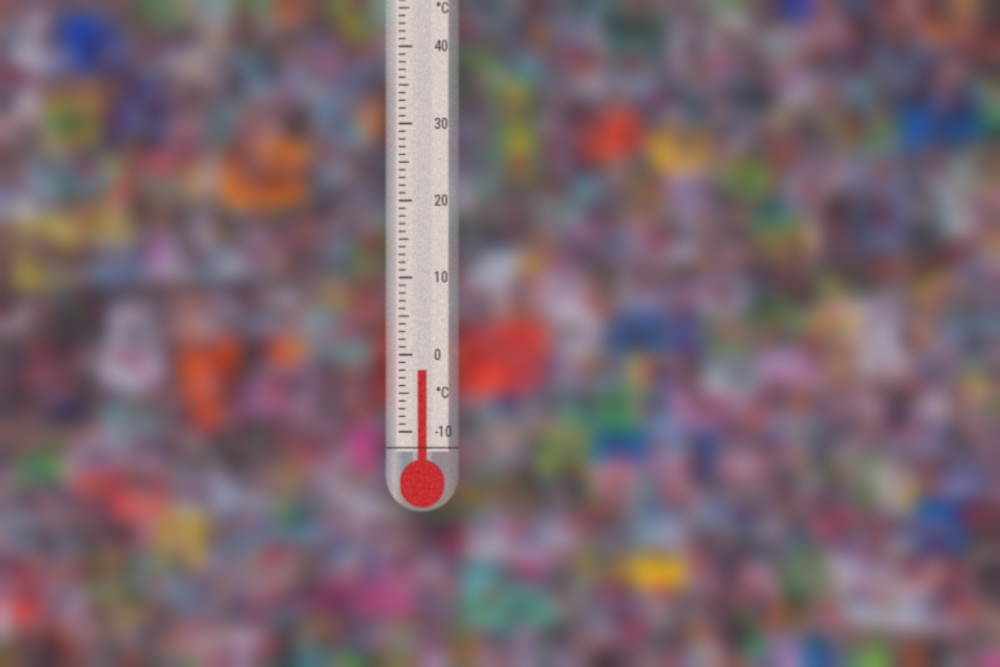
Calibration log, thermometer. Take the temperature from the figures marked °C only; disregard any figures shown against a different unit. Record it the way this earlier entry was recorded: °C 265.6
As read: °C -2
